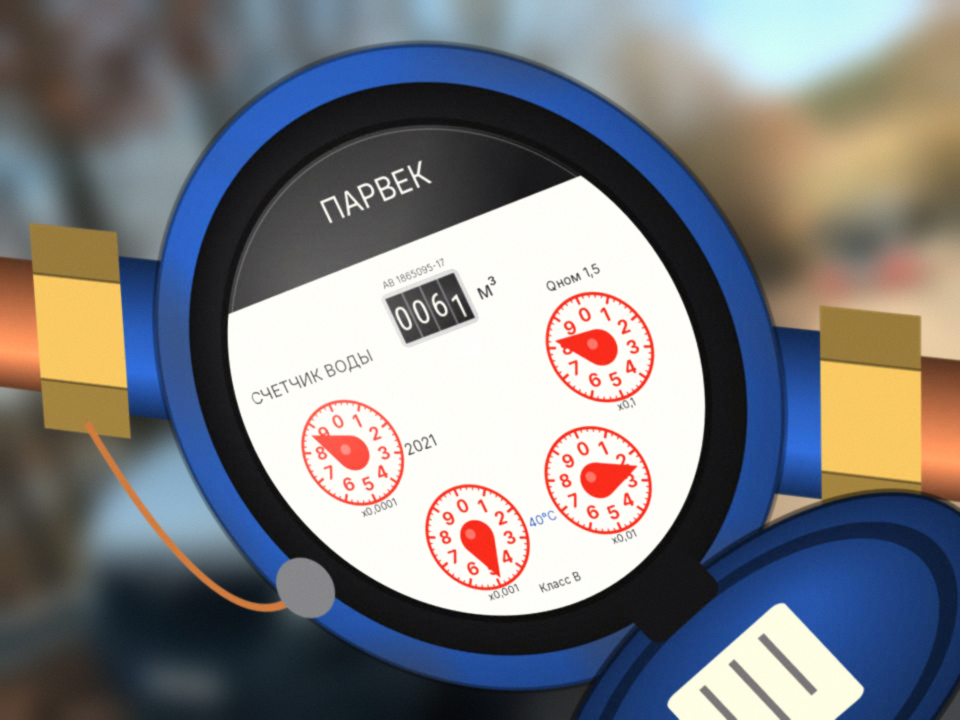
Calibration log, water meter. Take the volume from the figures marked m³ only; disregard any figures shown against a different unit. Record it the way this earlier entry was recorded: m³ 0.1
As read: m³ 60.8248
